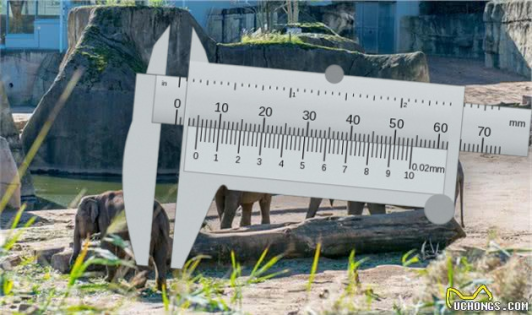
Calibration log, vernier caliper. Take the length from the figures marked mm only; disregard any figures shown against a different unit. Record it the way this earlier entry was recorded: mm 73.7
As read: mm 5.0
